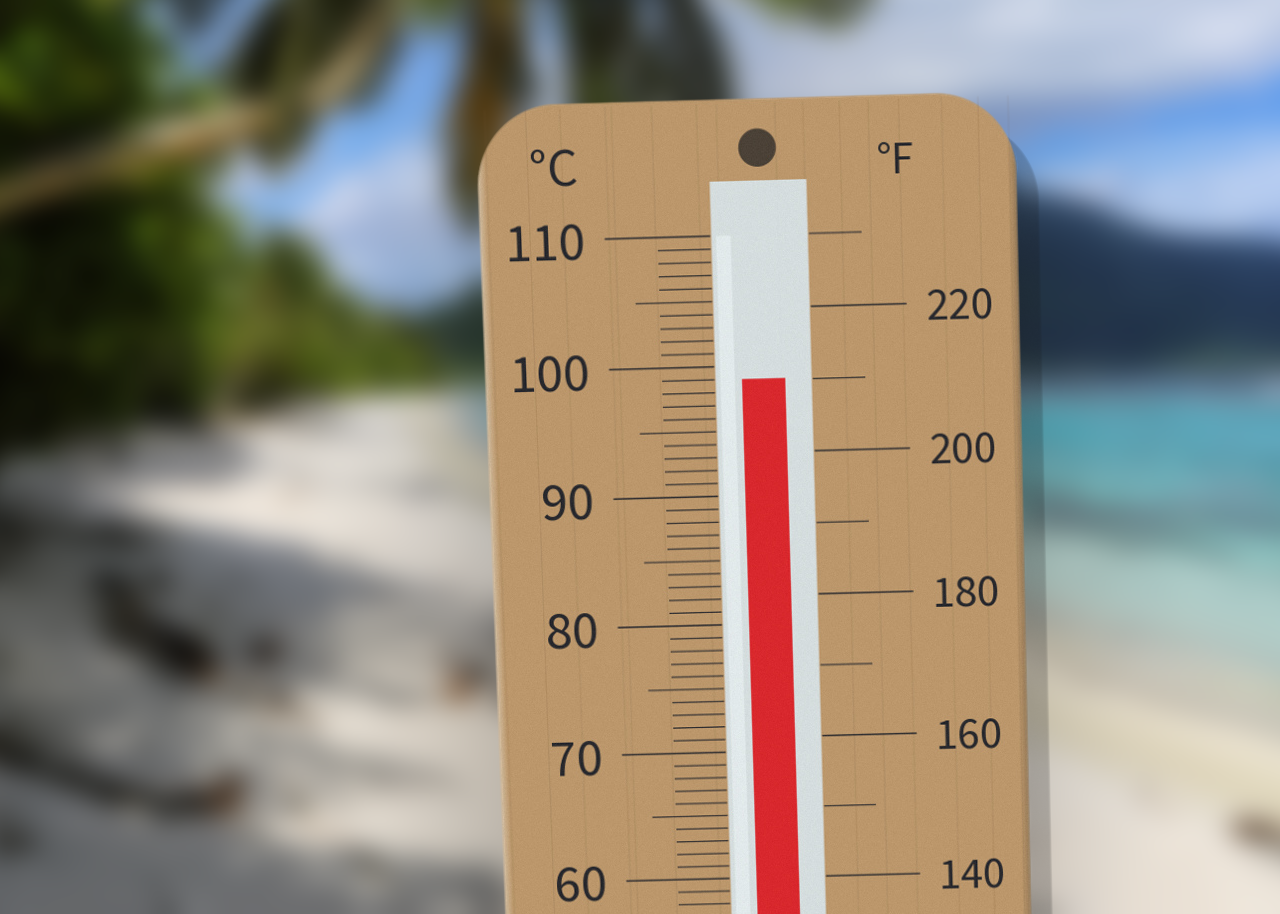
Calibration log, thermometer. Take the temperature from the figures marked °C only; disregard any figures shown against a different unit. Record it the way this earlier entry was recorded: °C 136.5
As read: °C 99
